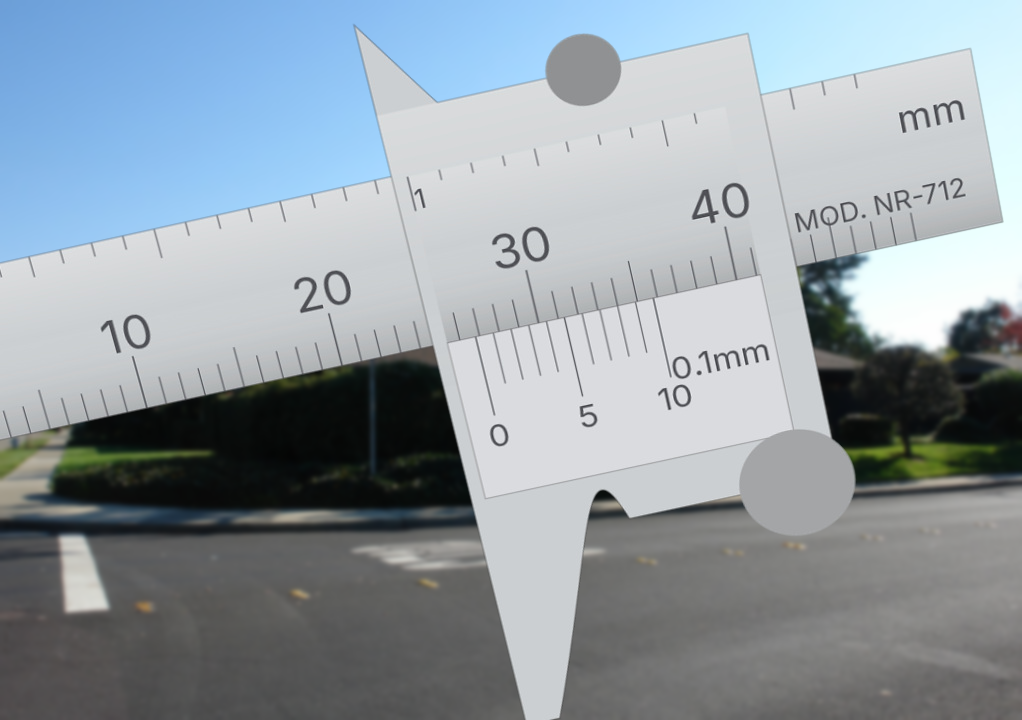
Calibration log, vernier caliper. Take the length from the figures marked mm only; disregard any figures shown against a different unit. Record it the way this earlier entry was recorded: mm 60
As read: mm 26.8
